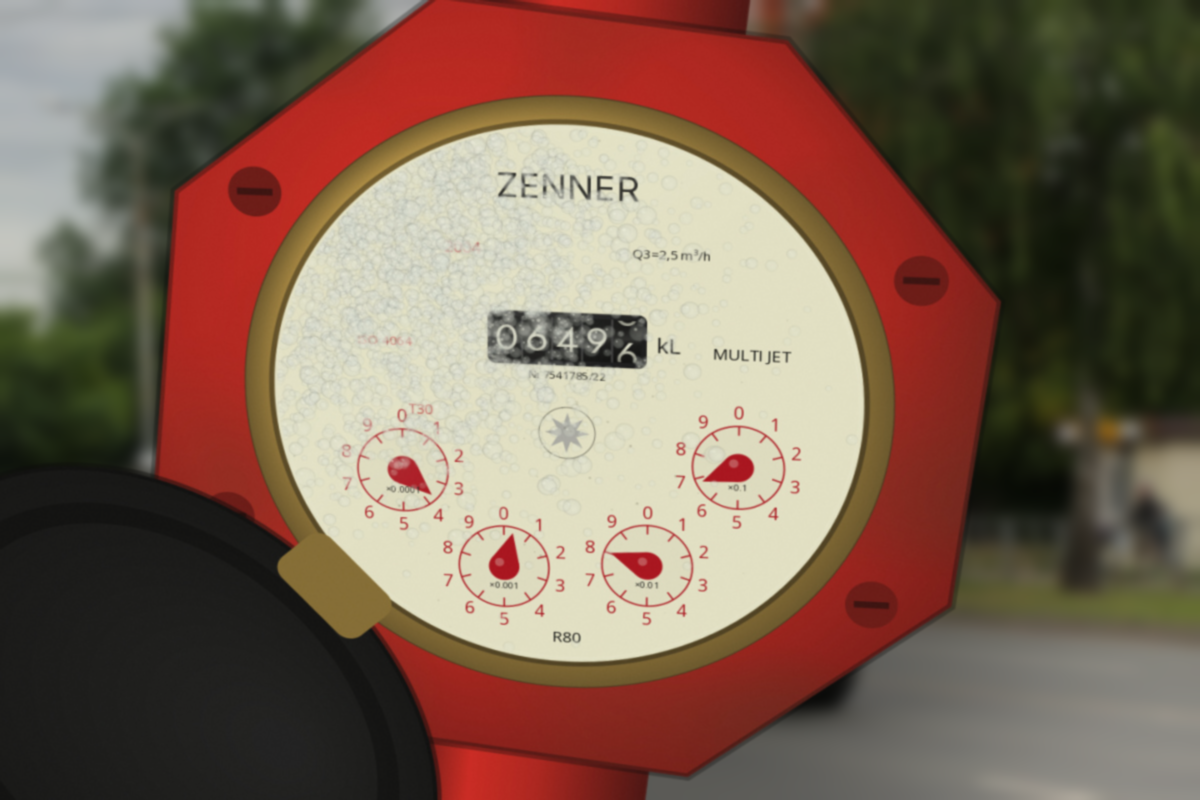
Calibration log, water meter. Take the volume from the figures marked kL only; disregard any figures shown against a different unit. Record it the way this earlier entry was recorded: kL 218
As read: kL 6495.6803
